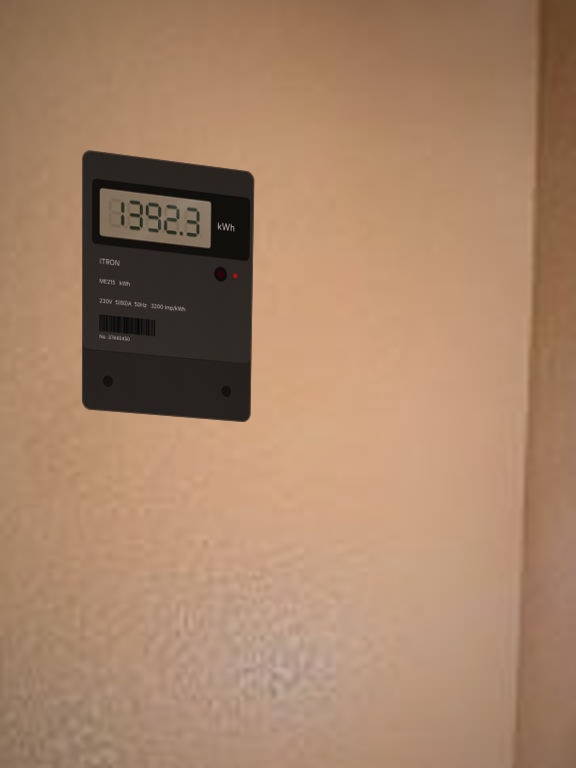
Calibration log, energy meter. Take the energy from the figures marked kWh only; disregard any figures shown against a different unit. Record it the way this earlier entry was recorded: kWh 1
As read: kWh 1392.3
